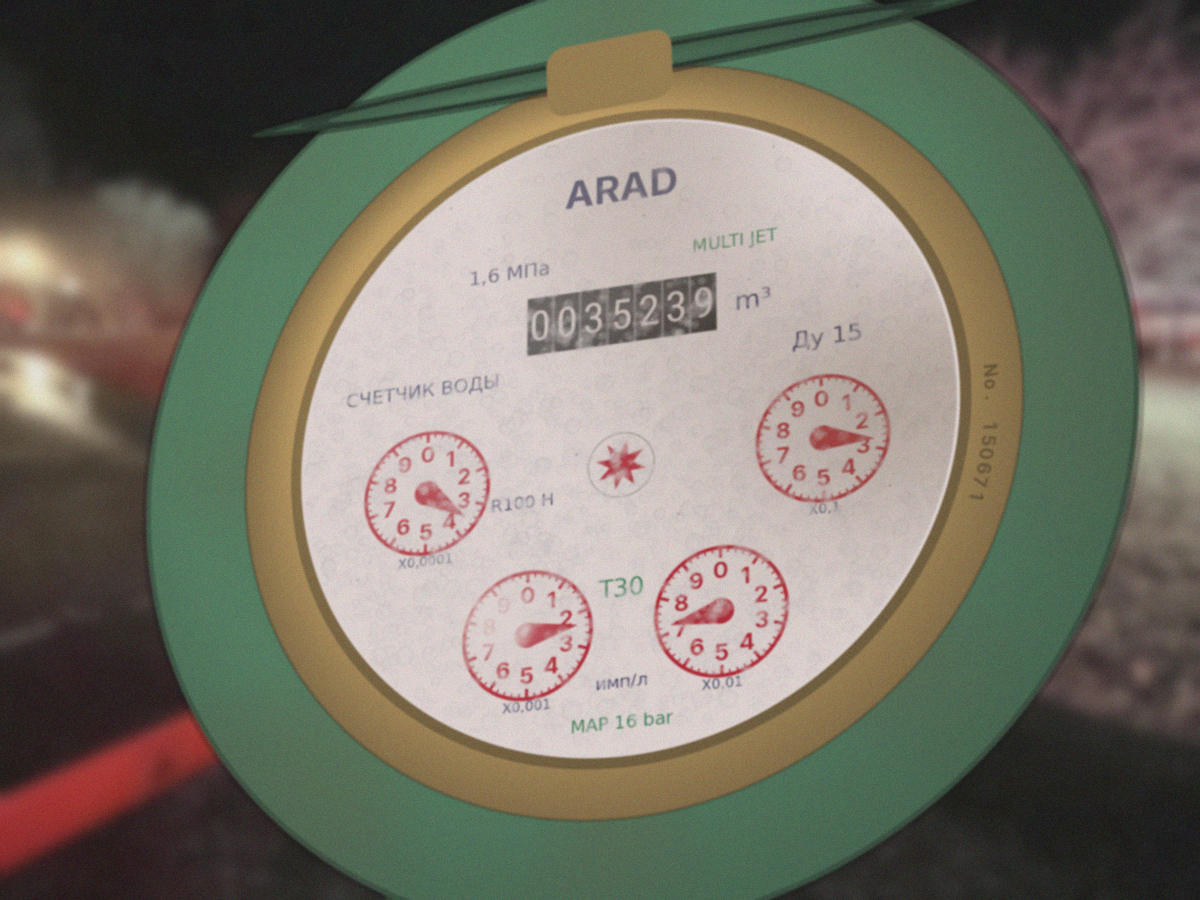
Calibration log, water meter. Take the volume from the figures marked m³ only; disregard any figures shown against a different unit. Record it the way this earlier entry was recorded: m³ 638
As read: m³ 35239.2723
